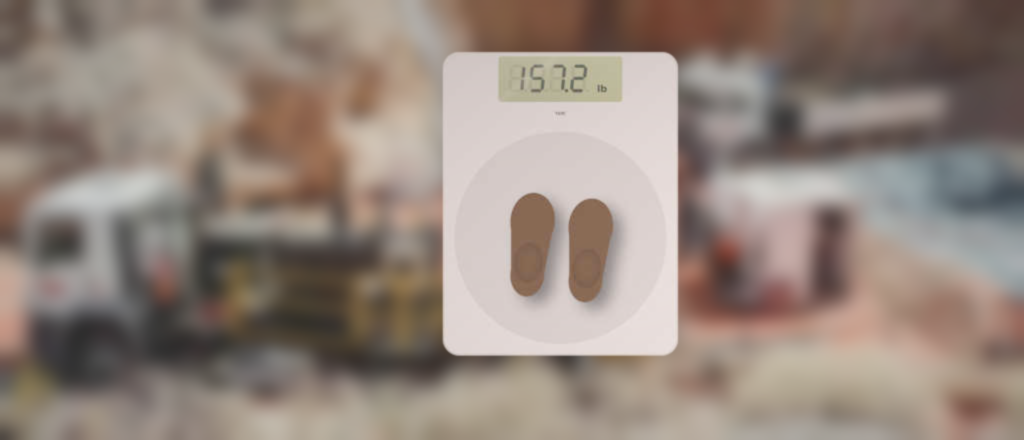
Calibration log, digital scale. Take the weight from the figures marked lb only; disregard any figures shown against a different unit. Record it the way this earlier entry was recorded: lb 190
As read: lb 157.2
